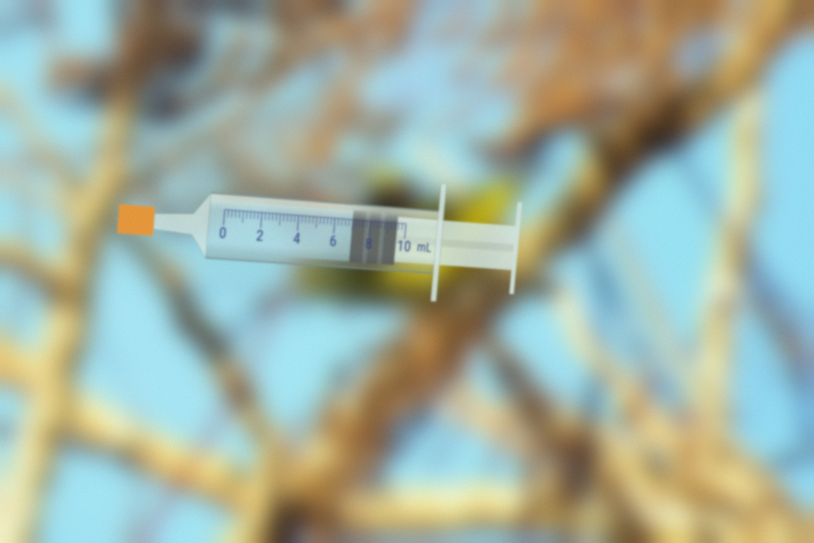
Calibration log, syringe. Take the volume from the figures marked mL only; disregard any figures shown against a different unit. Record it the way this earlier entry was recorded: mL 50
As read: mL 7
